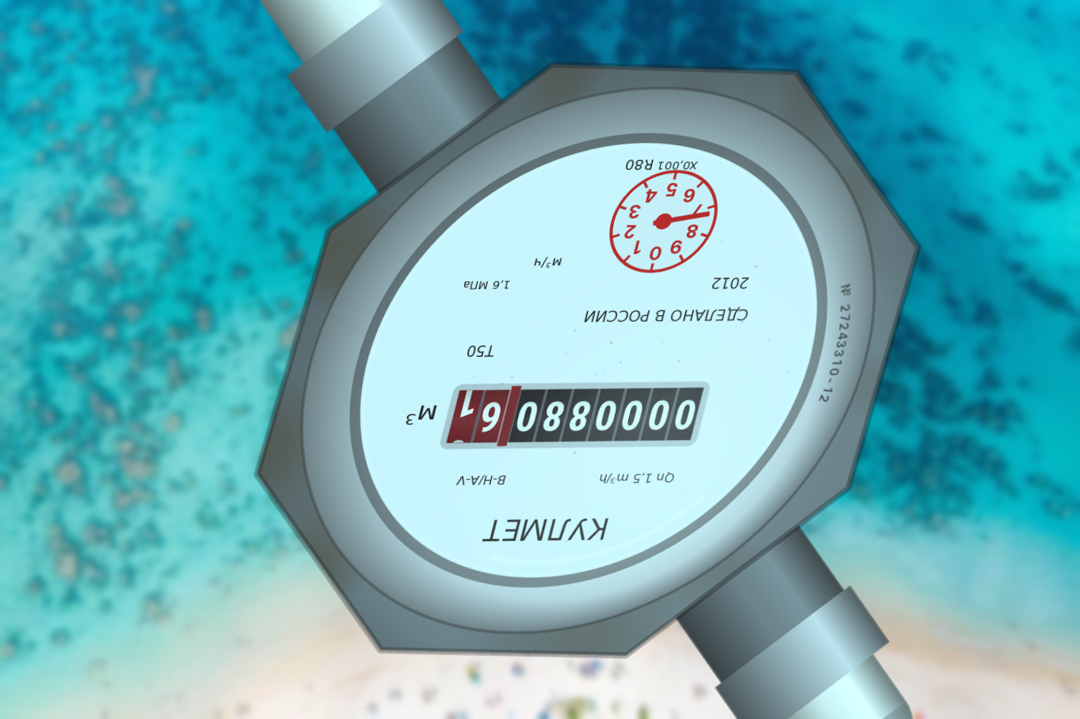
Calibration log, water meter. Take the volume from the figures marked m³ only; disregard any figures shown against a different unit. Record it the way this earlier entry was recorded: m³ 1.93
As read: m³ 880.607
